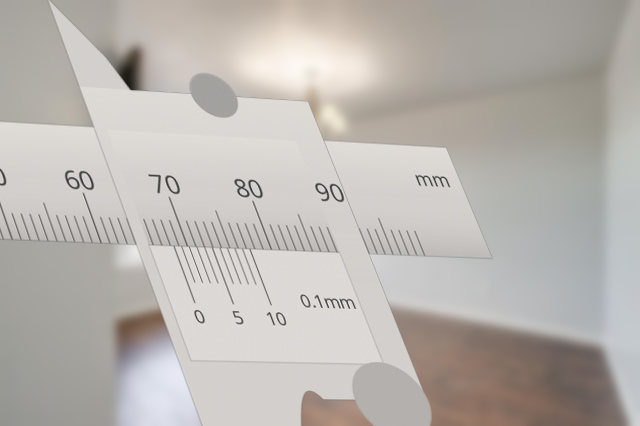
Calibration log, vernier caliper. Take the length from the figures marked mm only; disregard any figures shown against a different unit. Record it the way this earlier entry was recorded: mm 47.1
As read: mm 68.4
